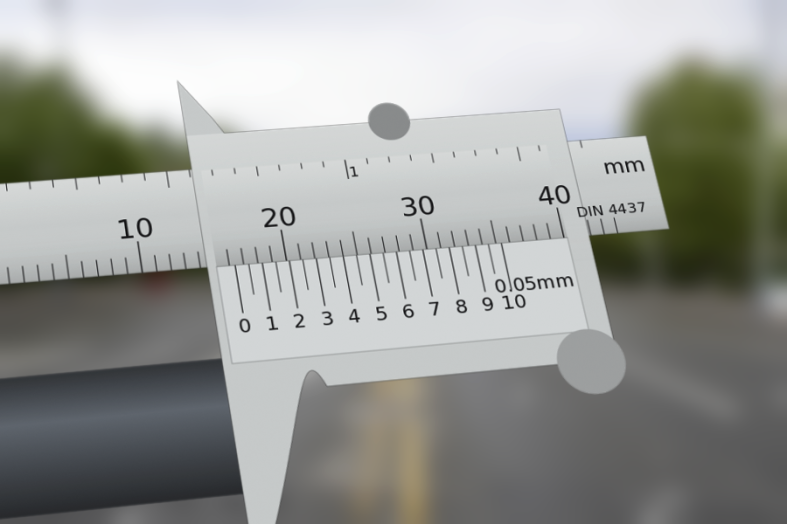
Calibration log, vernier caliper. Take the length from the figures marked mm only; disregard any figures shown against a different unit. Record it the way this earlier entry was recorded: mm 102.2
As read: mm 16.4
